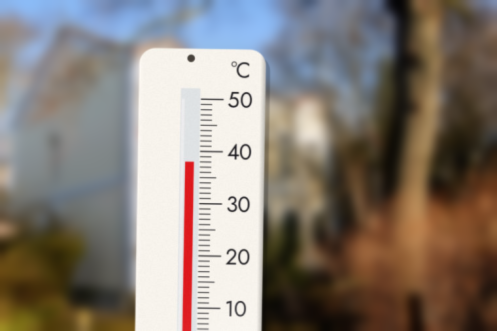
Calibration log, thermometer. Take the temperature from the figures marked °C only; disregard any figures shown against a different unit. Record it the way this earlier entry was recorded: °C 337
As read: °C 38
